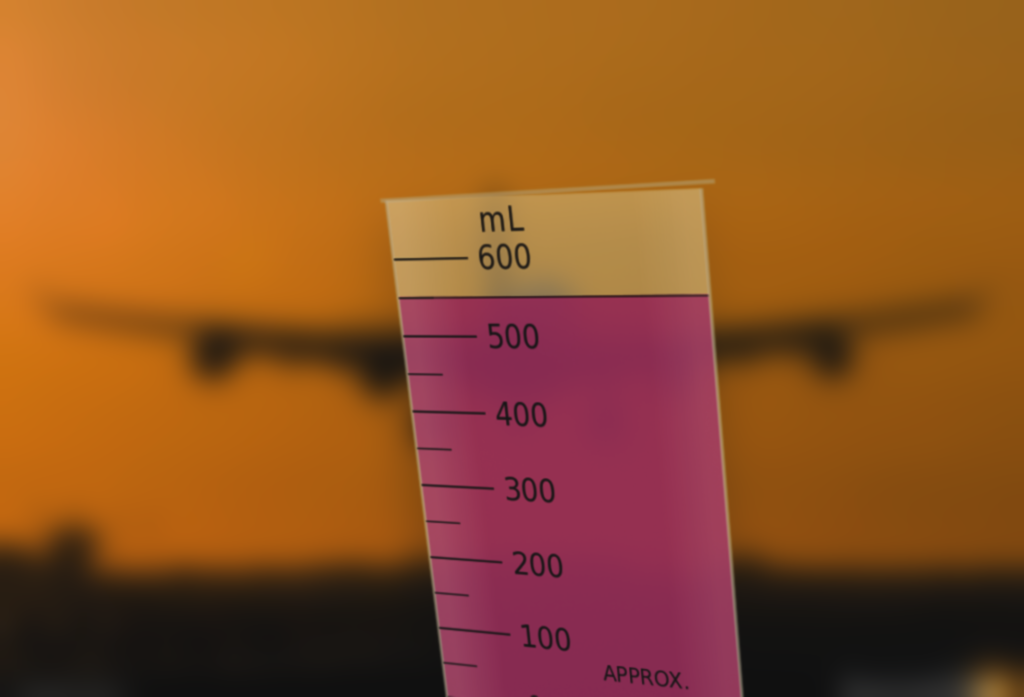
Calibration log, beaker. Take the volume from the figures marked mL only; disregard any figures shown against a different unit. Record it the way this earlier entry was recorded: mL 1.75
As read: mL 550
